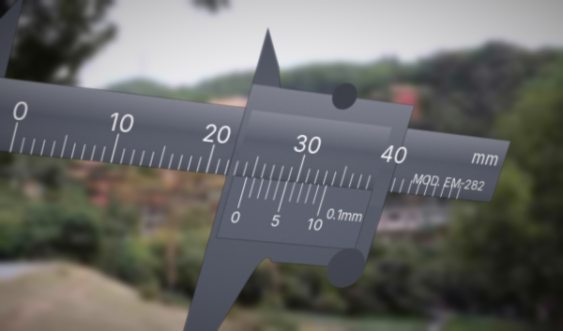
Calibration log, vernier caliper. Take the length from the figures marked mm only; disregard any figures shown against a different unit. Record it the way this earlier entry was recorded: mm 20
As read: mm 24.4
